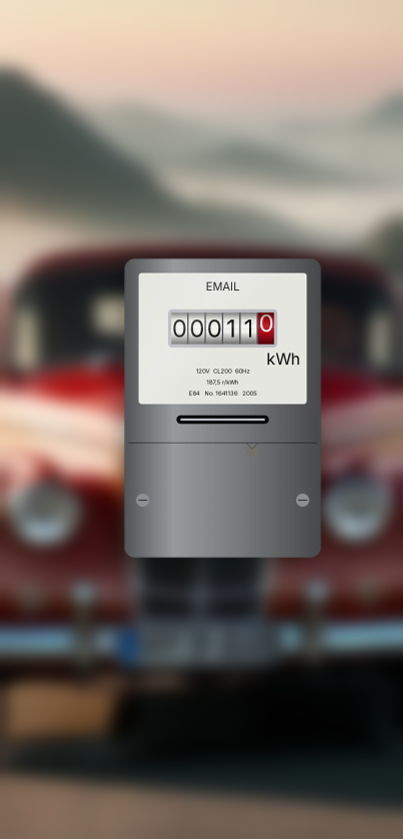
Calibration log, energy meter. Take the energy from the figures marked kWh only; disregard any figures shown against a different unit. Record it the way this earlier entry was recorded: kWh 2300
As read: kWh 11.0
